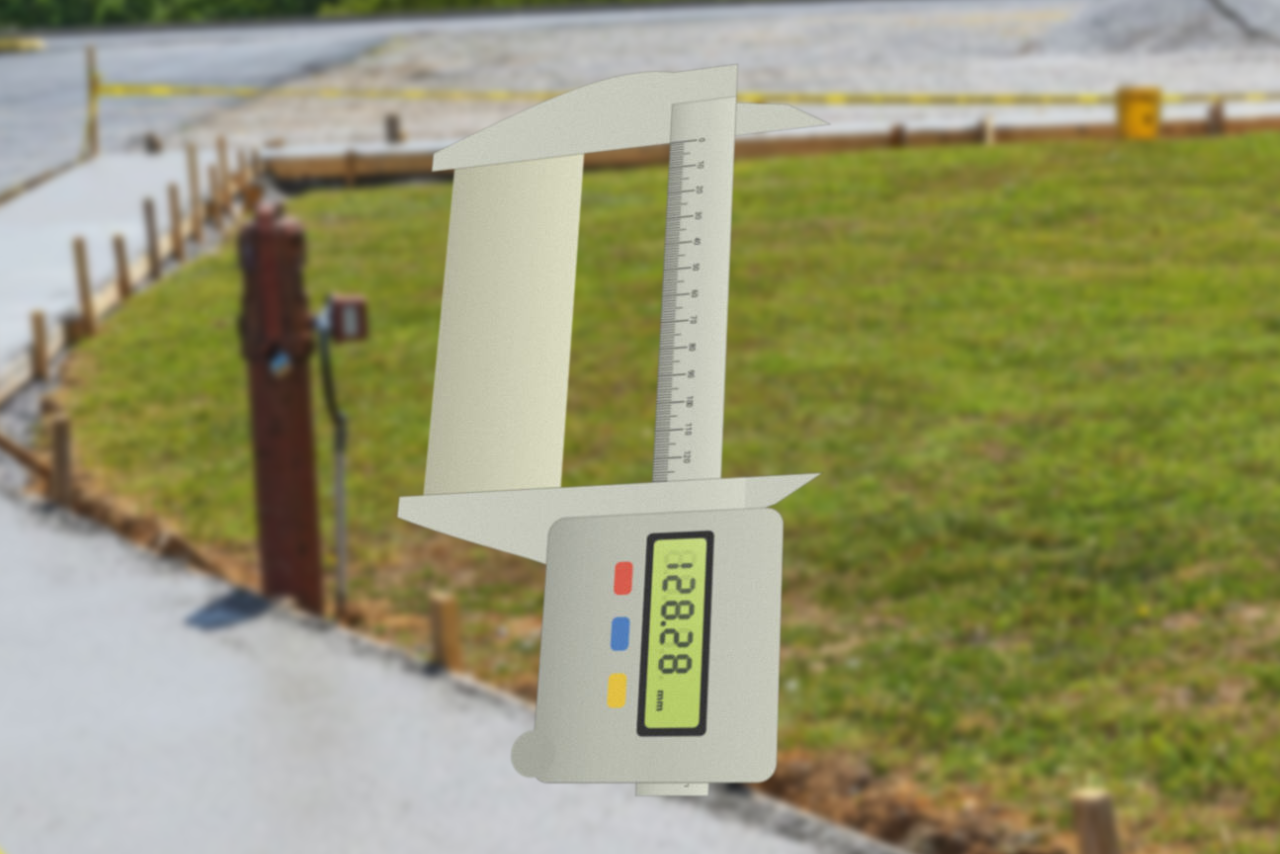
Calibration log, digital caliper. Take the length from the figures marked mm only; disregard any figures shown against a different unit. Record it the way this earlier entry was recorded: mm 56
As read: mm 128.28
